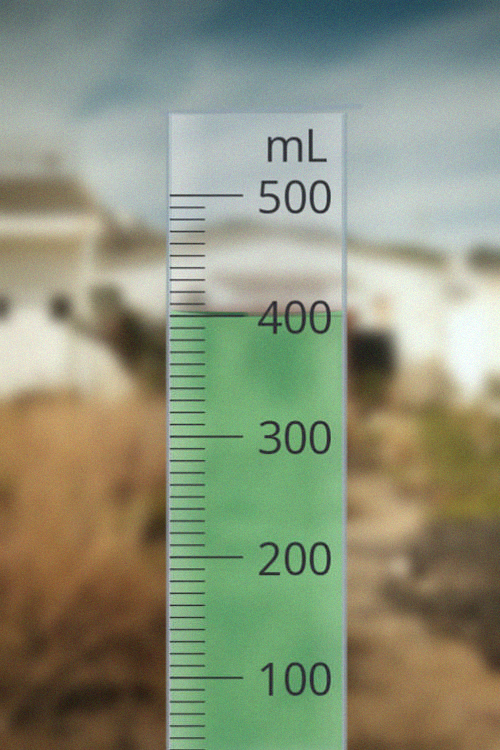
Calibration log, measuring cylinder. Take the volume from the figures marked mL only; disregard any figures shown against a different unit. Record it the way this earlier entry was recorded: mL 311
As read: mL 400
